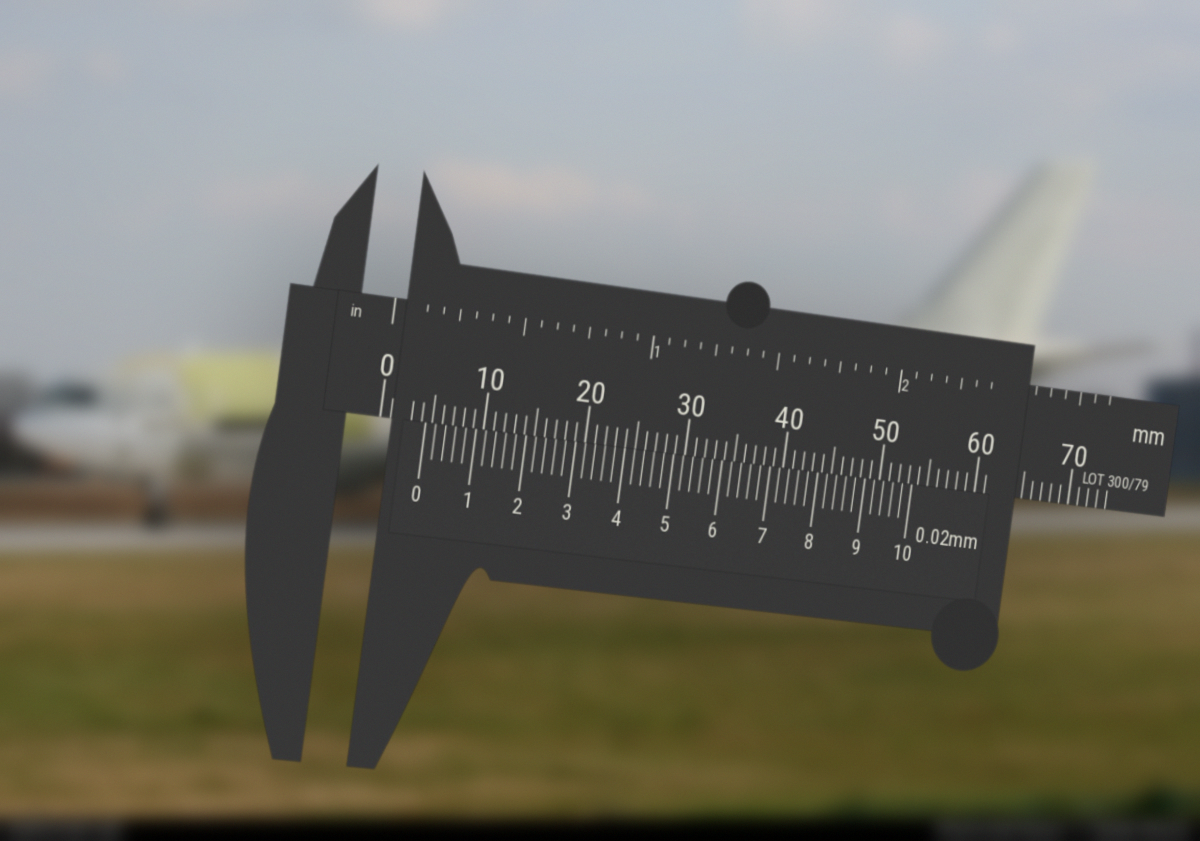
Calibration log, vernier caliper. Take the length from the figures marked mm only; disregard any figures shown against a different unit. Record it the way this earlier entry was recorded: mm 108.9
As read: mm 4.4
